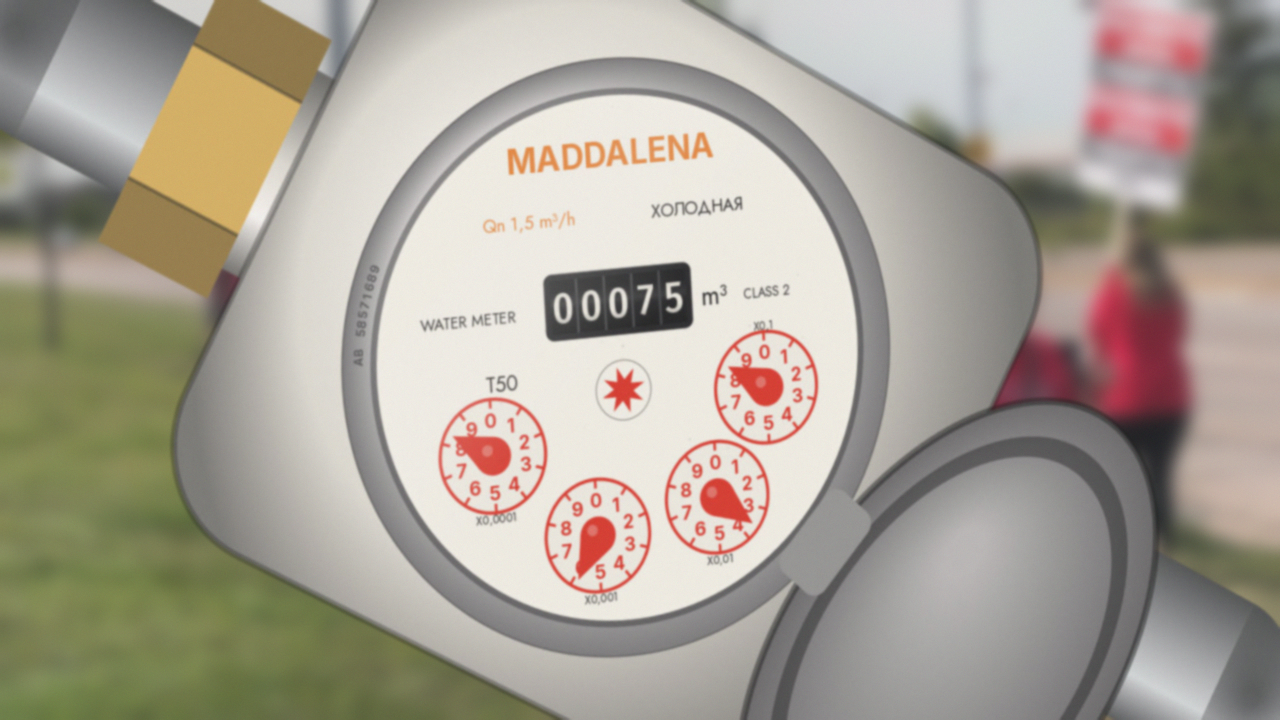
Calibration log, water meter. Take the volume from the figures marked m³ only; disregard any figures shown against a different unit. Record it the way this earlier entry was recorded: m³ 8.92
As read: m³ 75.8358
